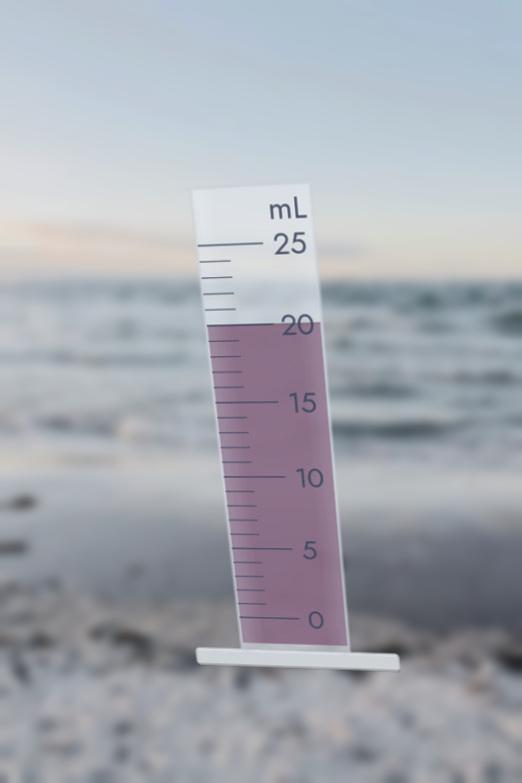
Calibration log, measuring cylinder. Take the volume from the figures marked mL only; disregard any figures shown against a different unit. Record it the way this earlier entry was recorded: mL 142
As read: mL 20
